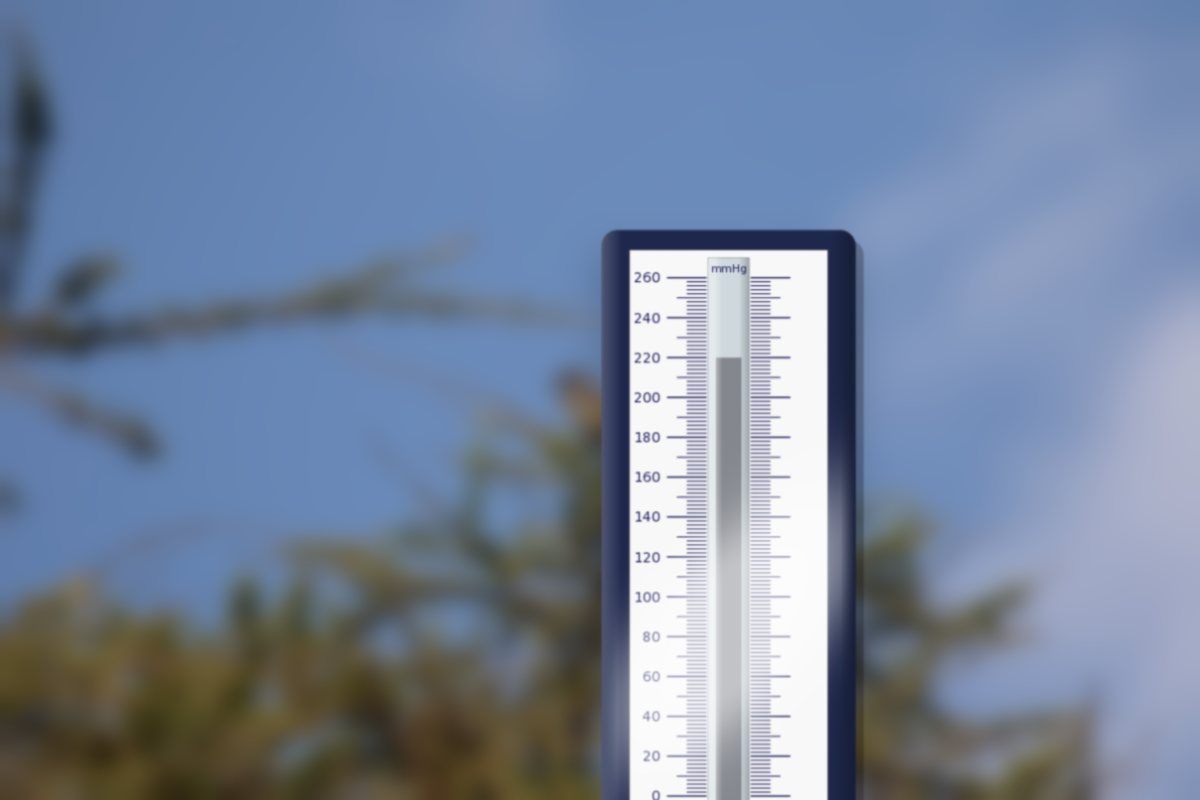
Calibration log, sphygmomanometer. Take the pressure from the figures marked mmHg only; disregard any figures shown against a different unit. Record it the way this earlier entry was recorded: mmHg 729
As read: mmHg 220
